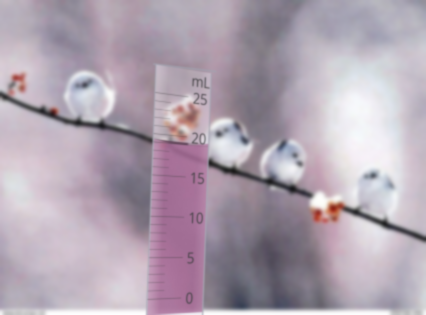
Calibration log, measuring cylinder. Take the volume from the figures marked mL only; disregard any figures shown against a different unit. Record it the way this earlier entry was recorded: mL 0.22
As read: mL 19
